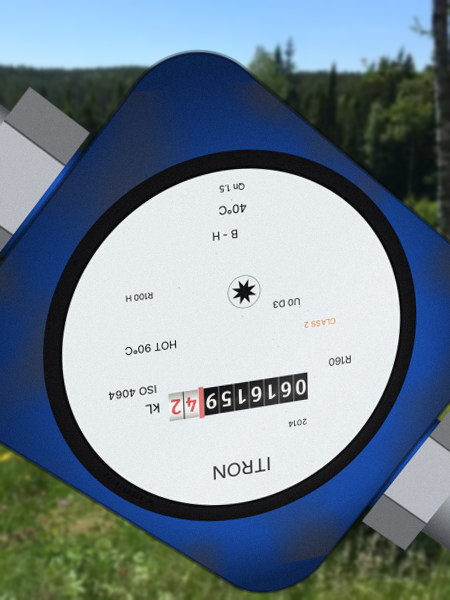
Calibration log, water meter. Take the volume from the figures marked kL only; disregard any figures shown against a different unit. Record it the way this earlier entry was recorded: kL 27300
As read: kL 616159.42
